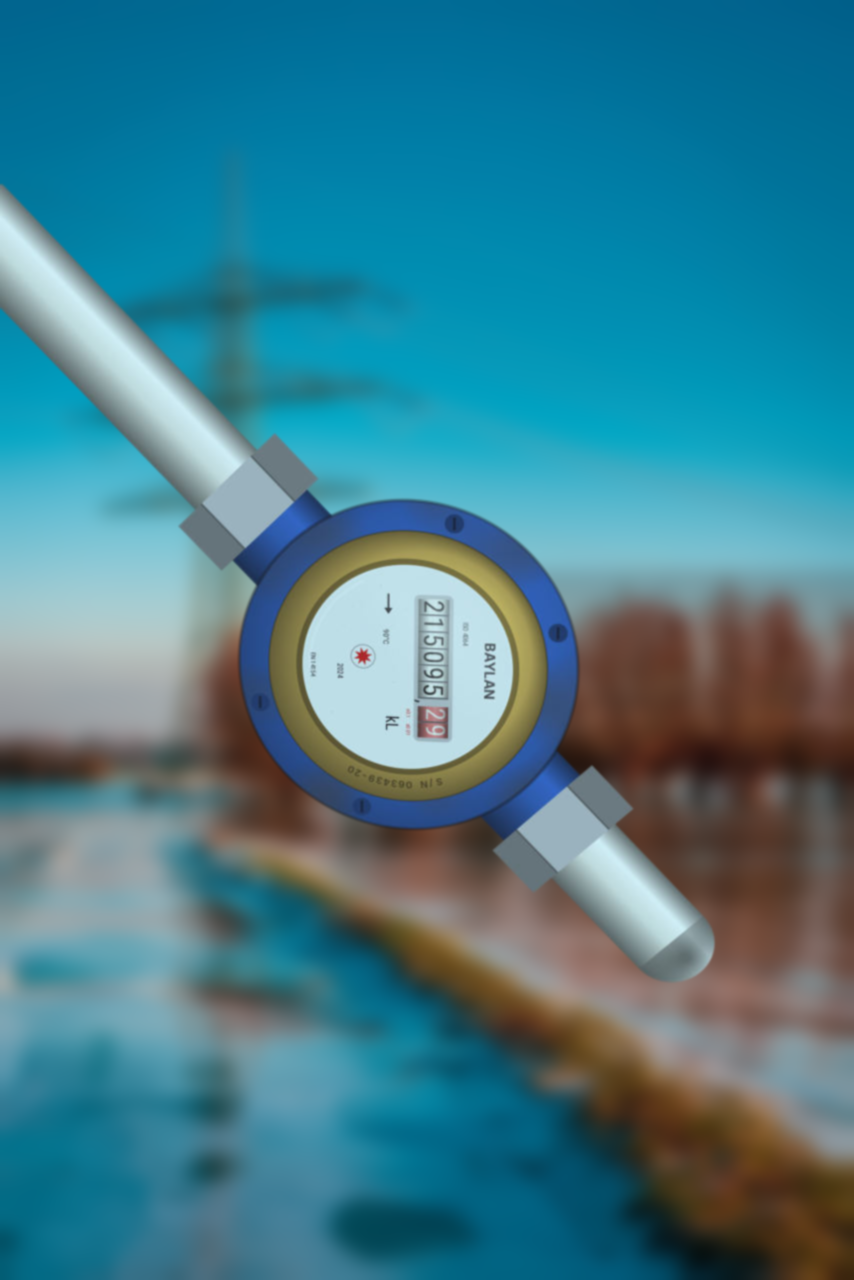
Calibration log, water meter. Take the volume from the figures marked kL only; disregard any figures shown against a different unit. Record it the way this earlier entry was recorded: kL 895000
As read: kL 215095.29
